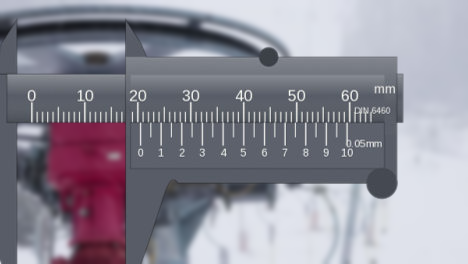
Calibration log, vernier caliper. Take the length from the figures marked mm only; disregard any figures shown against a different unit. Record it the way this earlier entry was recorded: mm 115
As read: mm 20.5
